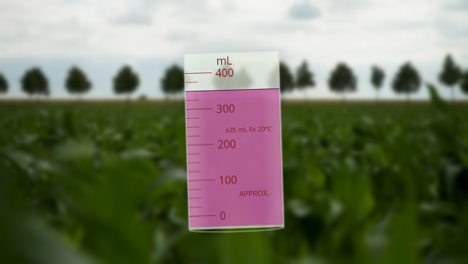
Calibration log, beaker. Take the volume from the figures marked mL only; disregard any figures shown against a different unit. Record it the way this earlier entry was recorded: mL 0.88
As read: mL 350
